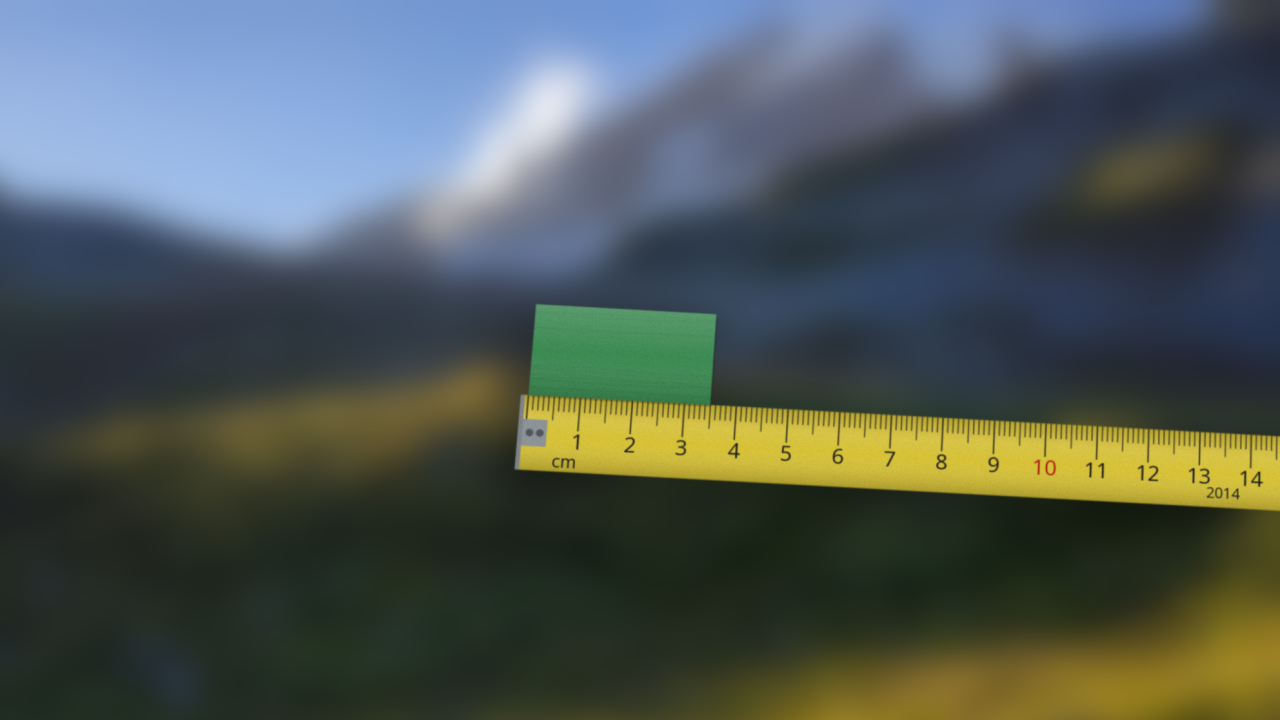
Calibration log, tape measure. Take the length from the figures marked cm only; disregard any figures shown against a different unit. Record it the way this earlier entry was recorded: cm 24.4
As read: cm 3.5
